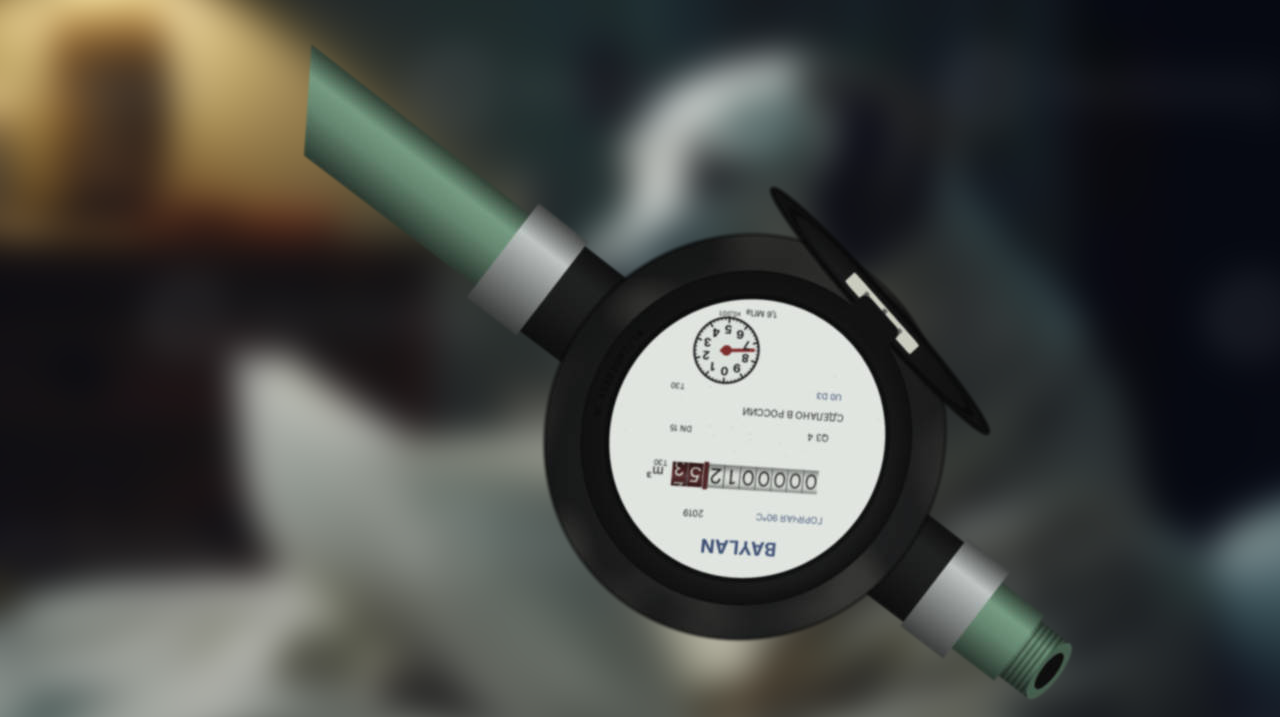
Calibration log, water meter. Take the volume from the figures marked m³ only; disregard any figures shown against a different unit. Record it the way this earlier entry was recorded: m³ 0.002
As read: m³ 12.527
